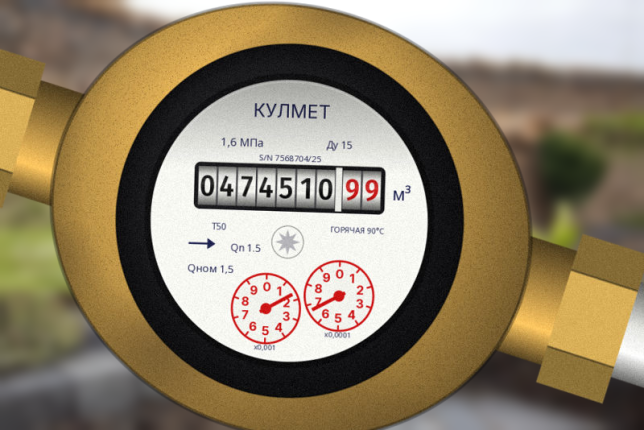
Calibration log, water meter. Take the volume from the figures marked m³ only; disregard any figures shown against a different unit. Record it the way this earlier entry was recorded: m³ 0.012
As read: m³ 474510.9916
